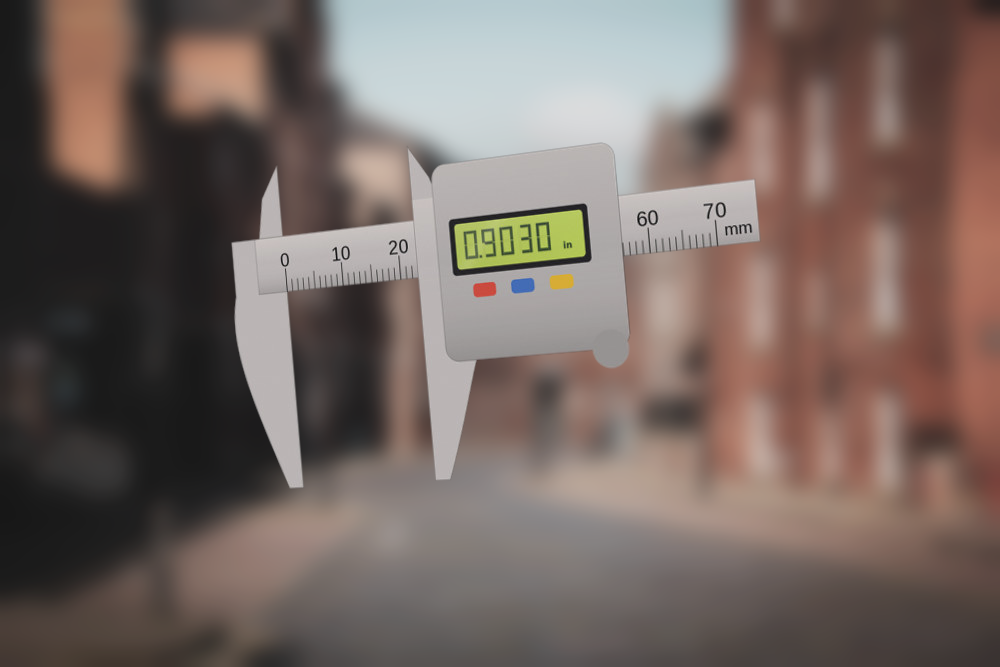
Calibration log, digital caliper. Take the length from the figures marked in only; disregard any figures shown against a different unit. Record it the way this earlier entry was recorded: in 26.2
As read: in 0.9030
